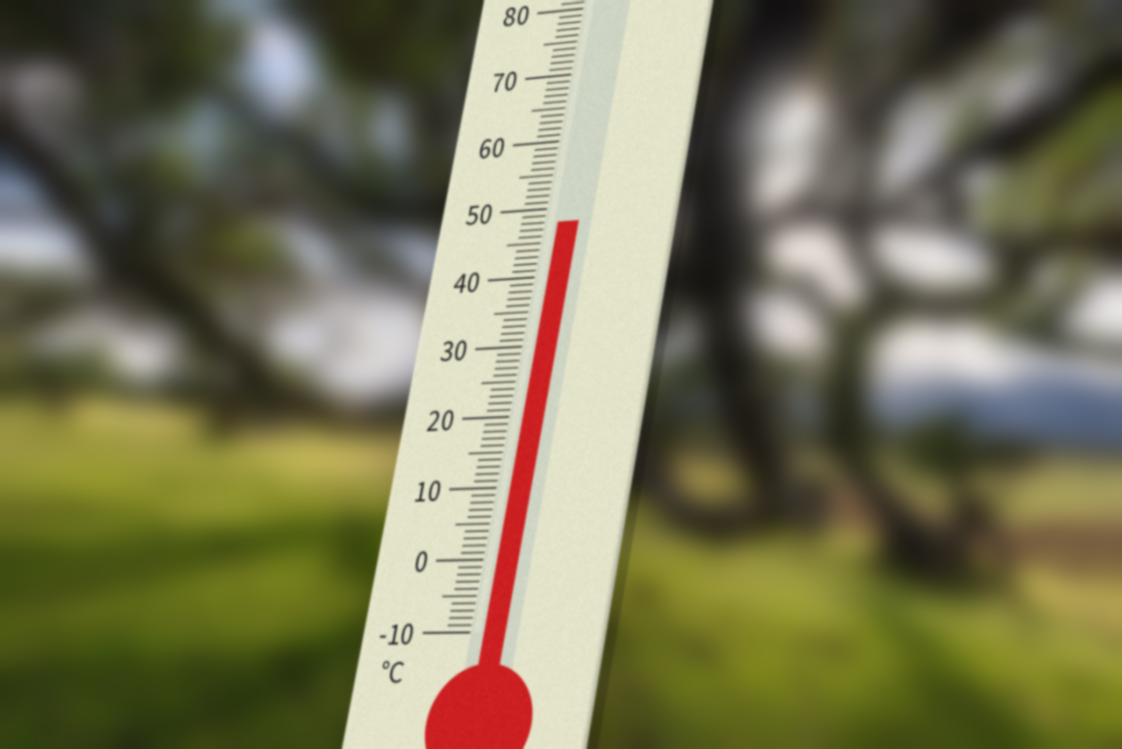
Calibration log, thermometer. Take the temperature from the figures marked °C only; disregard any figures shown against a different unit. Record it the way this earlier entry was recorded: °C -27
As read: °C 48
